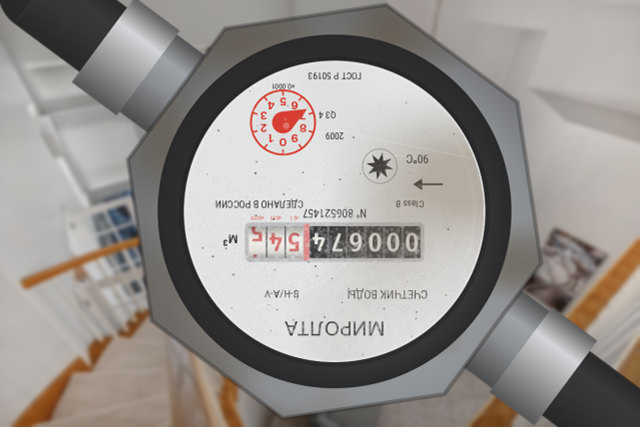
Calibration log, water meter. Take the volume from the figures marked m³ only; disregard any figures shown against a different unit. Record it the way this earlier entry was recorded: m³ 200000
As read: m³ 674.5446
